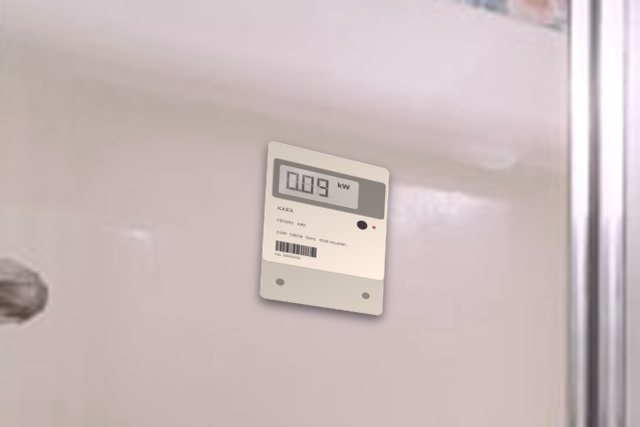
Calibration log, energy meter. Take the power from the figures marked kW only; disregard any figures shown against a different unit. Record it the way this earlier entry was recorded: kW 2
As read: kW 0.09
